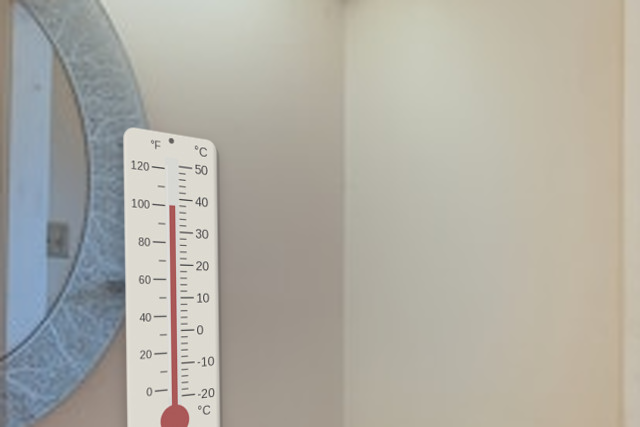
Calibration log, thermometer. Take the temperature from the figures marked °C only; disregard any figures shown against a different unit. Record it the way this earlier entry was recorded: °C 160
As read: °C 38
